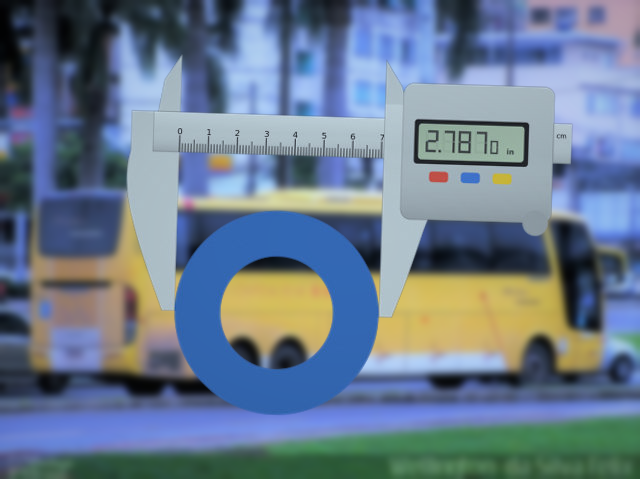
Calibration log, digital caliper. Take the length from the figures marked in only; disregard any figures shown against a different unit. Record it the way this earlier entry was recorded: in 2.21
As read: in 2.7870
